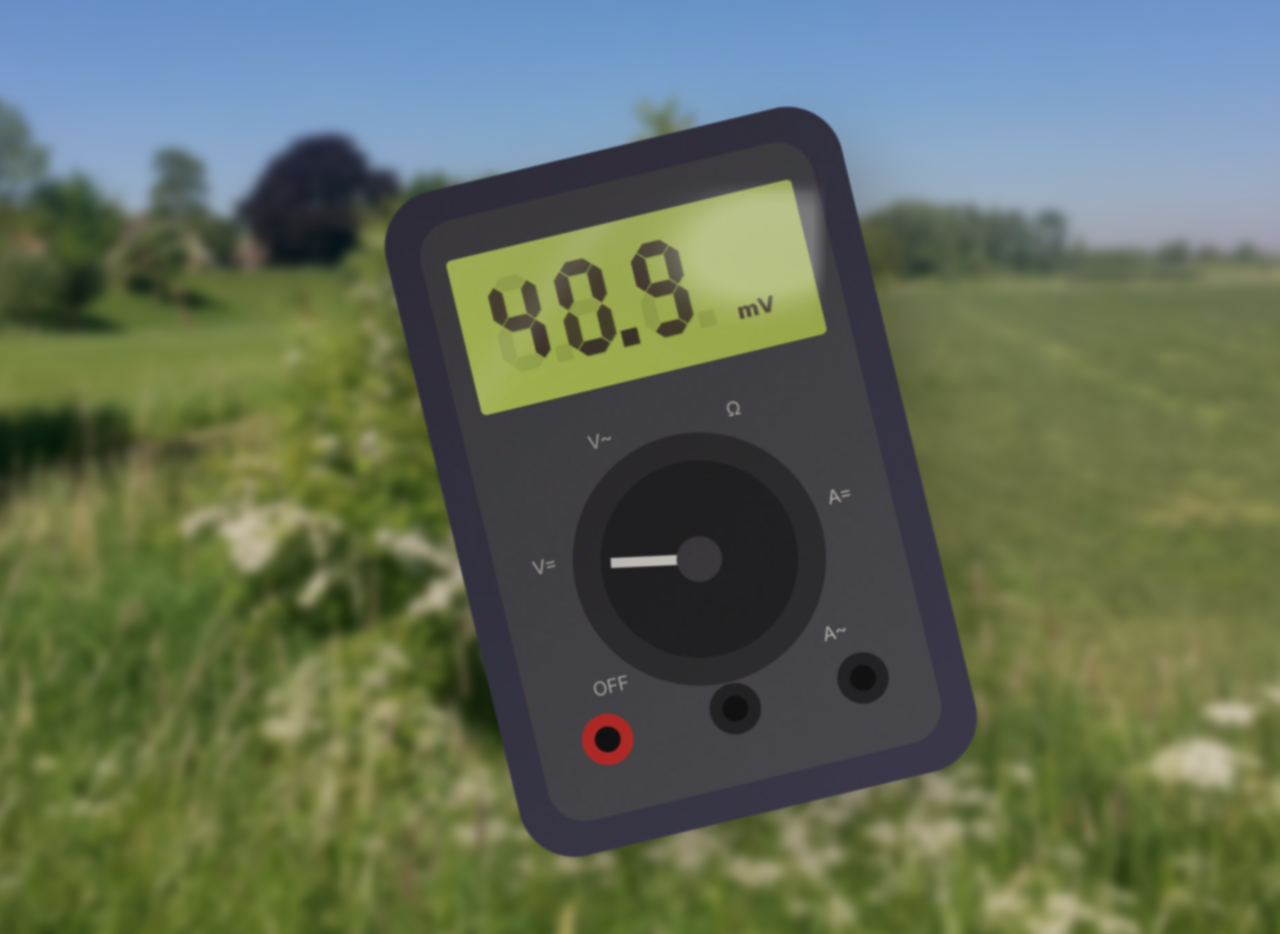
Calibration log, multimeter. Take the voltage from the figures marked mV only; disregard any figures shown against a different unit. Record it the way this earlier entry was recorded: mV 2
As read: mV 40.9
